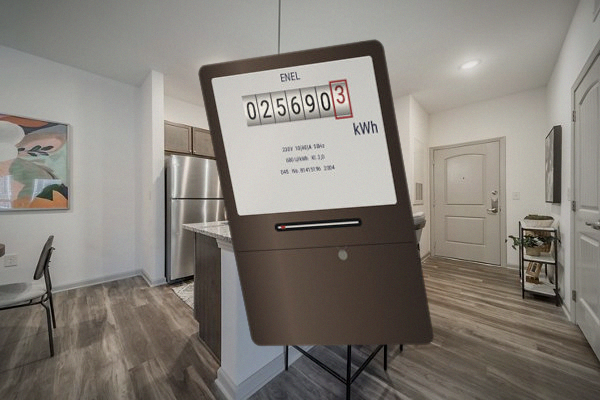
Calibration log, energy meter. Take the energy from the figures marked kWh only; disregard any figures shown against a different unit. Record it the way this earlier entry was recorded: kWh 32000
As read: kWh 25690.3
